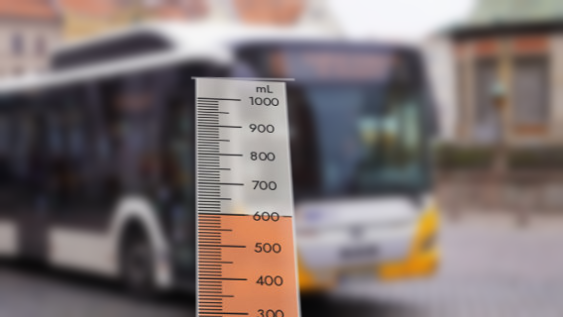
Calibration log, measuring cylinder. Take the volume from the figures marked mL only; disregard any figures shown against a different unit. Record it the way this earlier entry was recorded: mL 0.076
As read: mL 600
